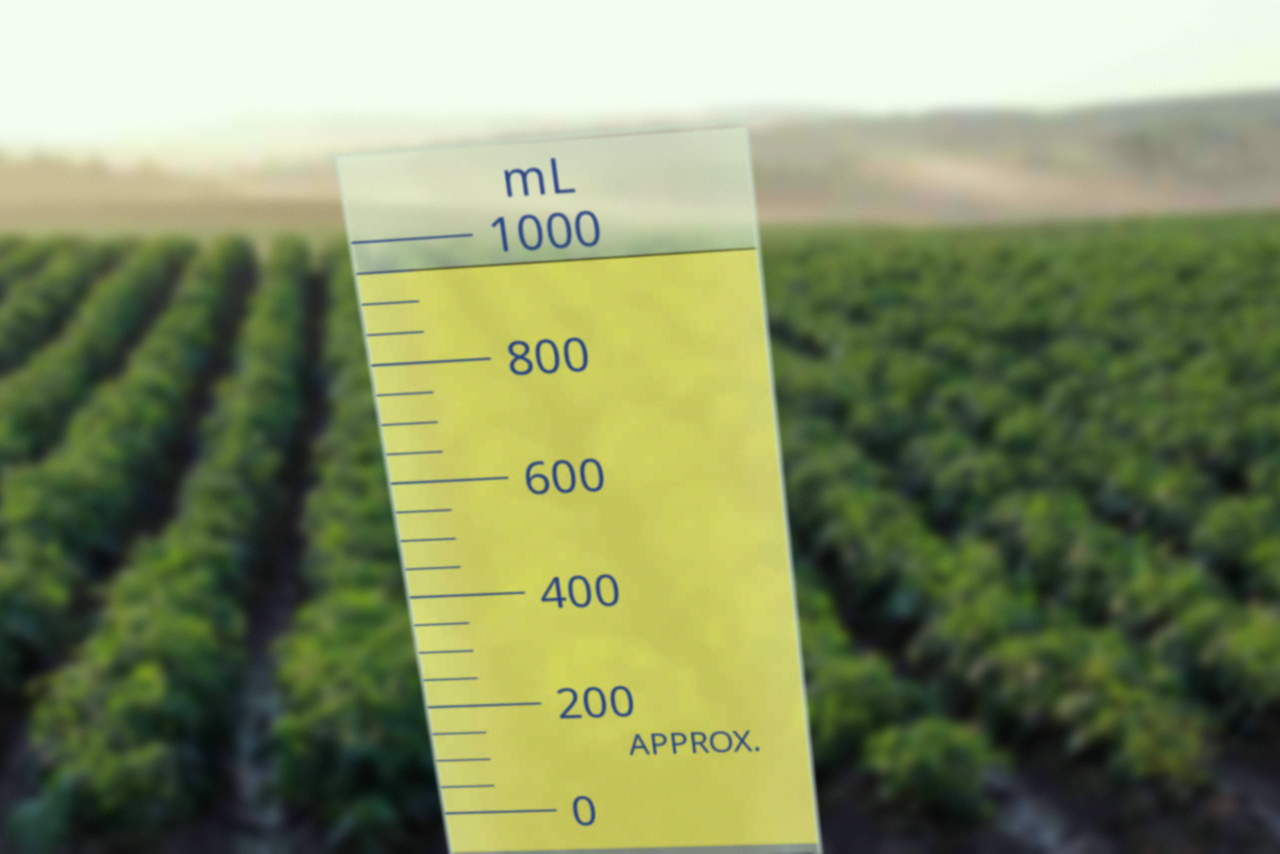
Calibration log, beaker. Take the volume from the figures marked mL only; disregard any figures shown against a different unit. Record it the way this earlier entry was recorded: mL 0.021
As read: mL 950
